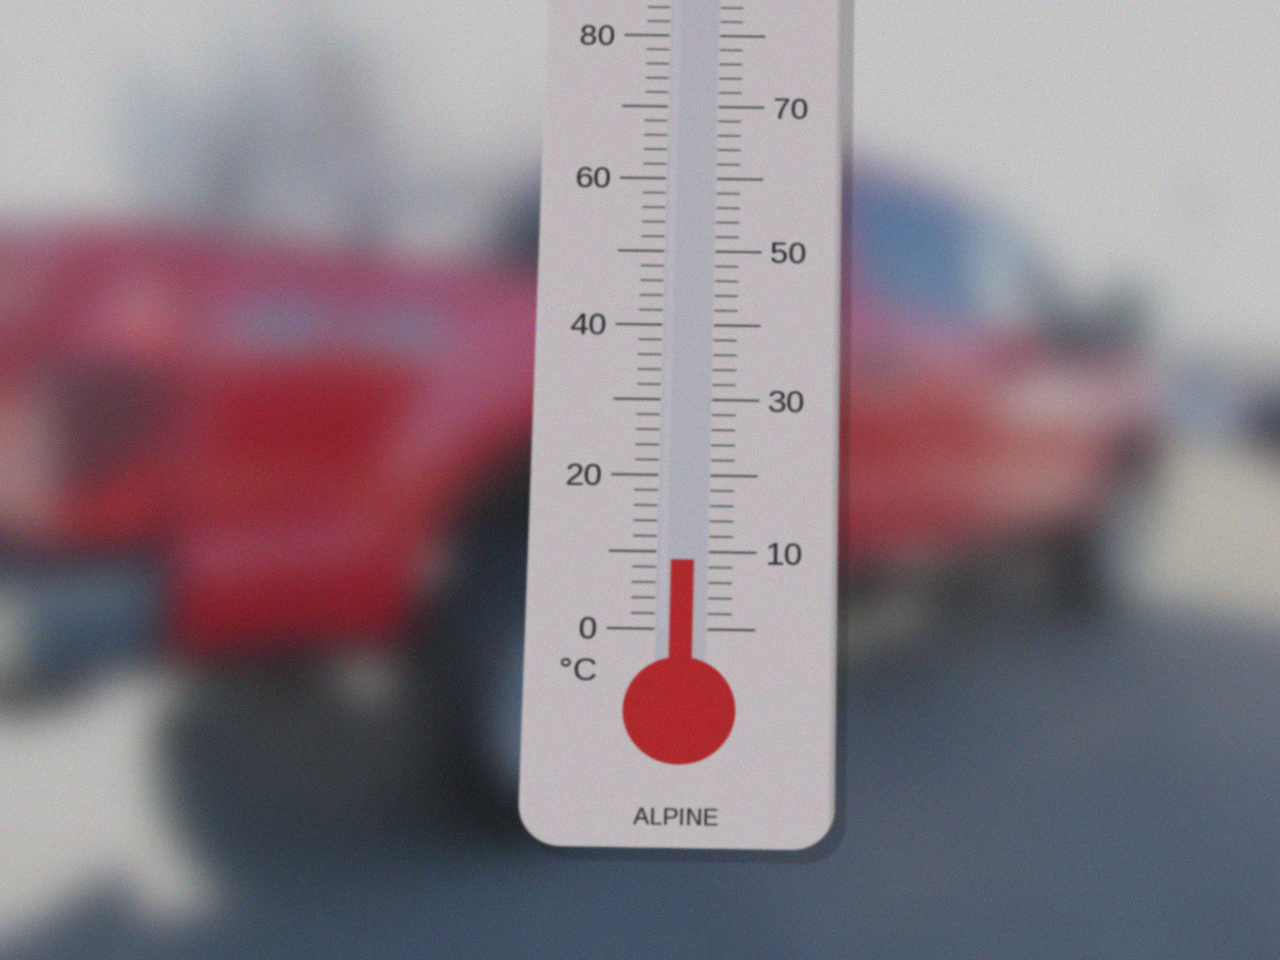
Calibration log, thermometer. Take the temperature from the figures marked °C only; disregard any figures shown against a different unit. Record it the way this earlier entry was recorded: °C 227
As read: °C 9
